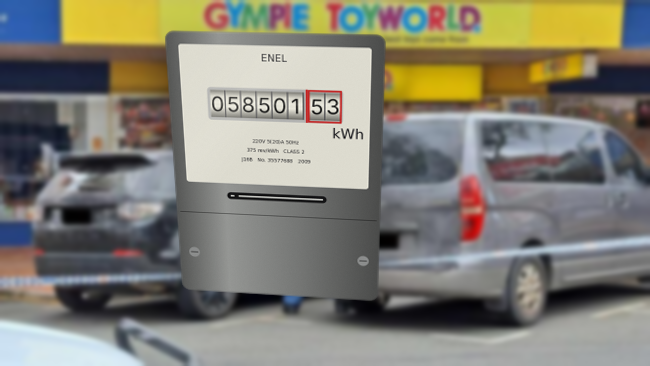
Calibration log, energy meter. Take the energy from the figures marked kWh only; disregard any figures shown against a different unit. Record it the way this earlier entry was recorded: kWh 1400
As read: kWh 58501.53
